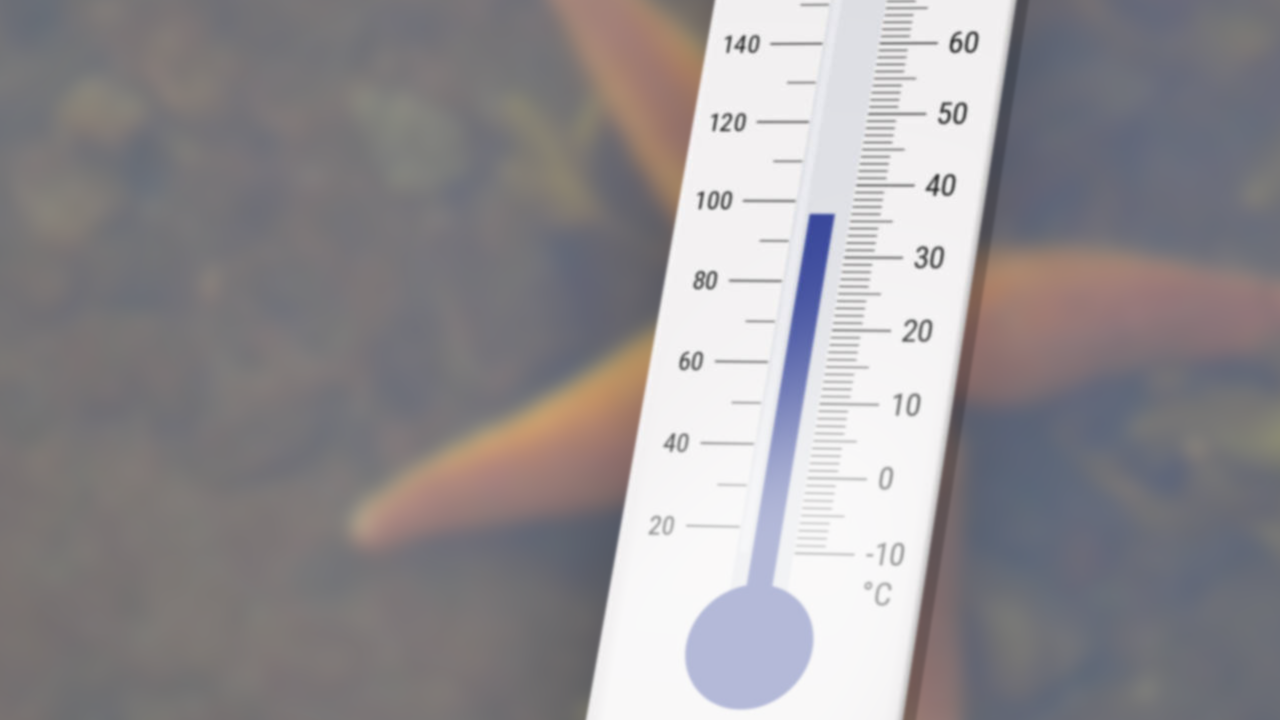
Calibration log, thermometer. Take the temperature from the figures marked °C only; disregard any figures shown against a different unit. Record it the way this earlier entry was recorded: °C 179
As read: °C 36
